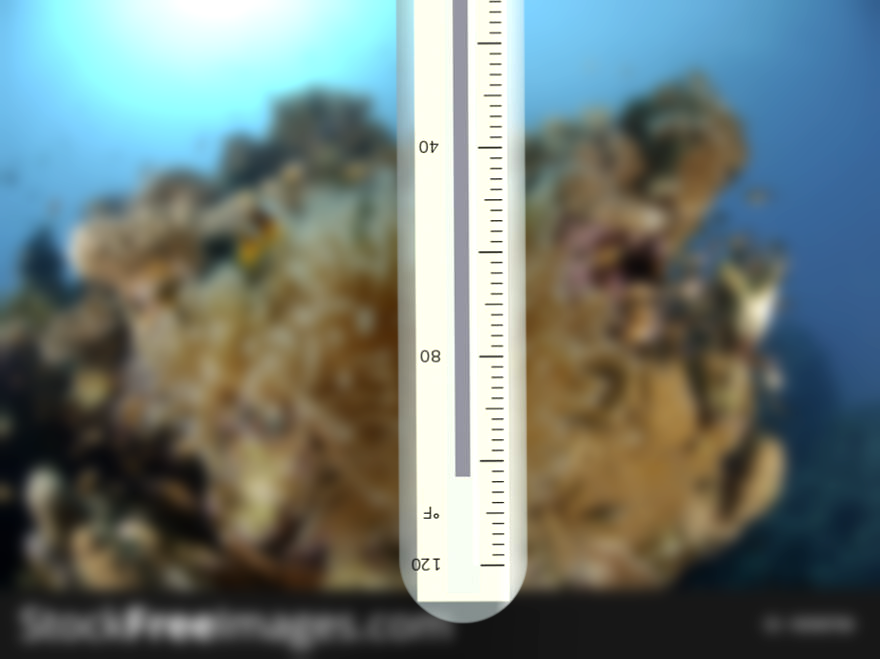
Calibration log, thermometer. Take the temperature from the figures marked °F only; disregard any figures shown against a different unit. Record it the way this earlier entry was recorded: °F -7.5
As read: °F 103
